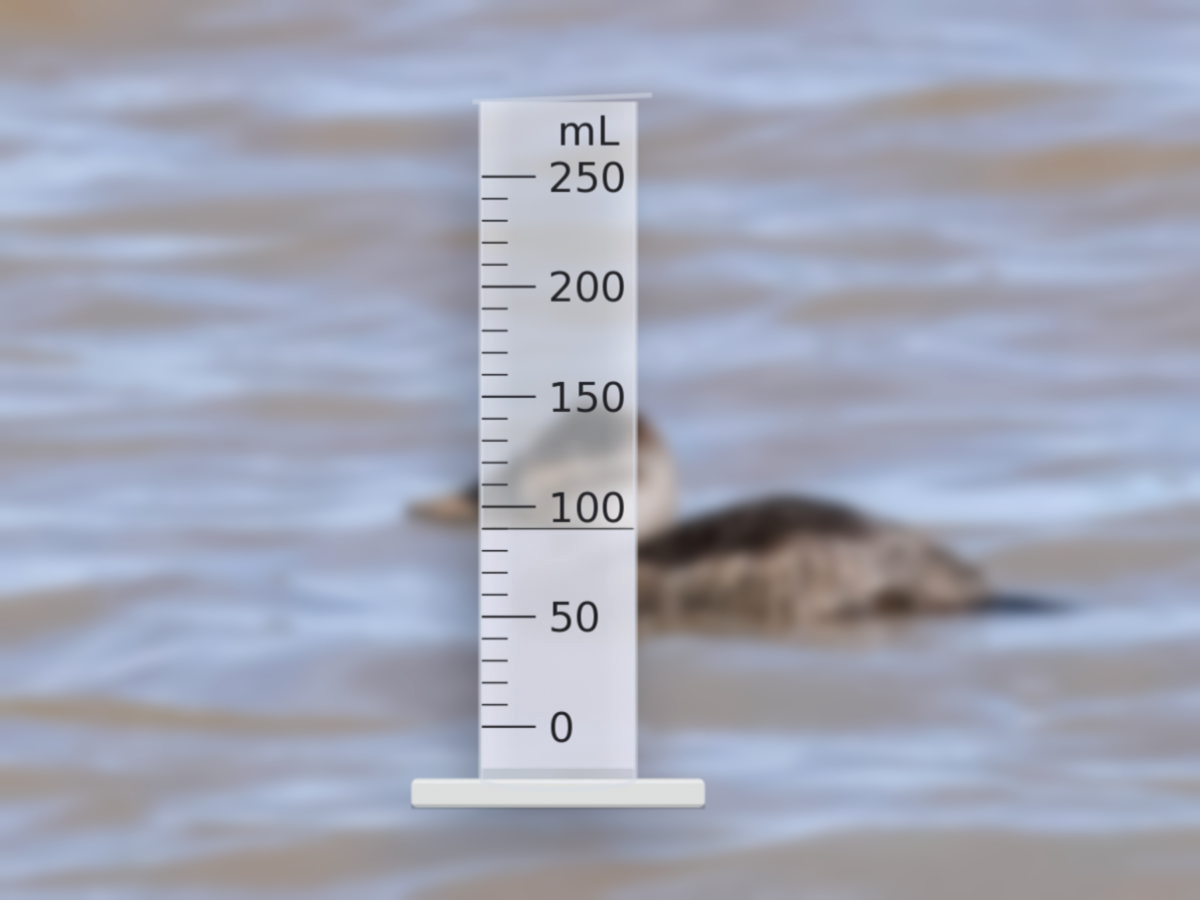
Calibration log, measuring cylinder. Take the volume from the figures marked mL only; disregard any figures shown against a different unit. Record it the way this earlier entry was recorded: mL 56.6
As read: mL 90
